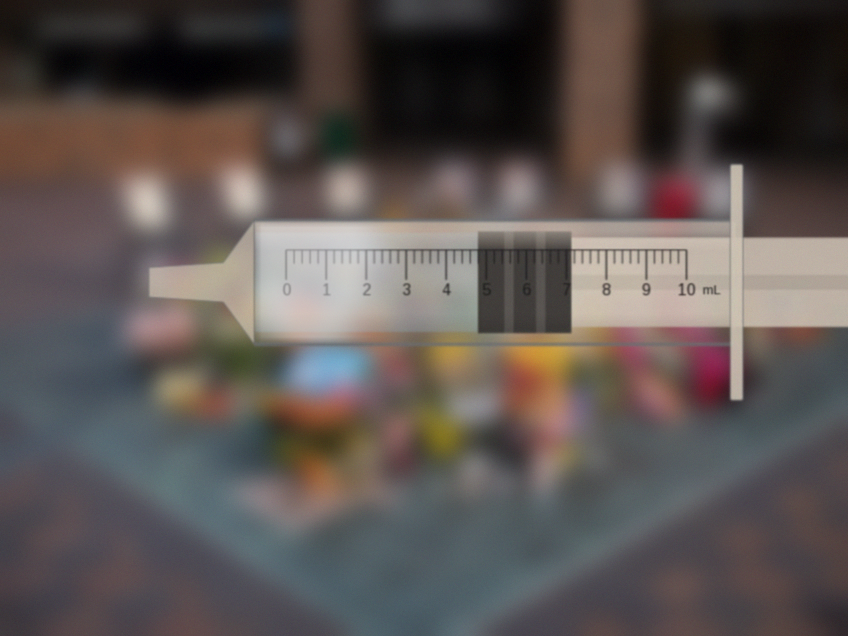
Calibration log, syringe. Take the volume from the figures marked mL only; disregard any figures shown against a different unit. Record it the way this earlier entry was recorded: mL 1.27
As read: mL 4.8
